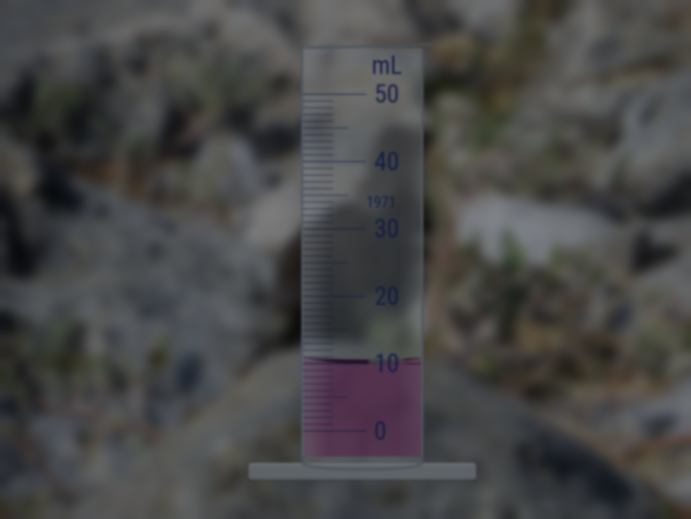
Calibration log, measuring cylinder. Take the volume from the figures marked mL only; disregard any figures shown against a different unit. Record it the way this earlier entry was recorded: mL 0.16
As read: mL 10
